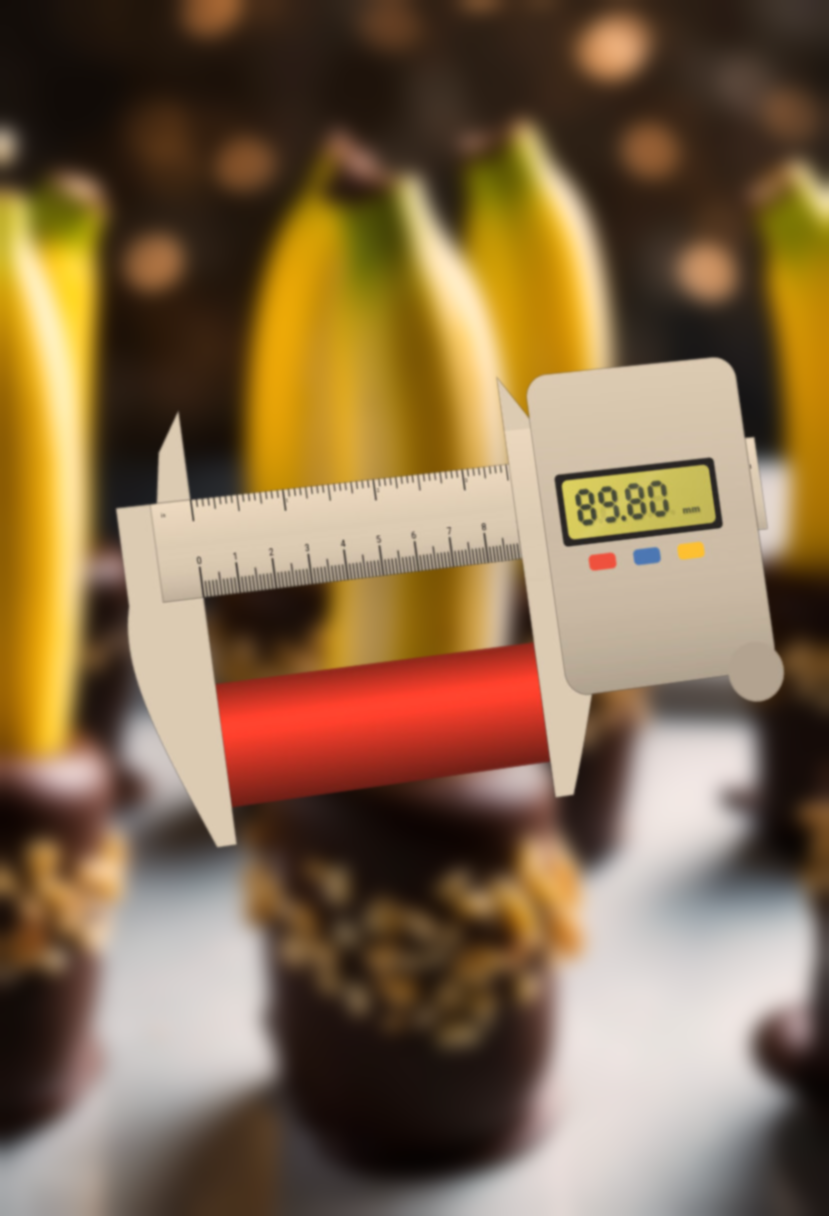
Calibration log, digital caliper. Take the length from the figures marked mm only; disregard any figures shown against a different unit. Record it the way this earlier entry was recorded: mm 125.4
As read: mm 89.80
